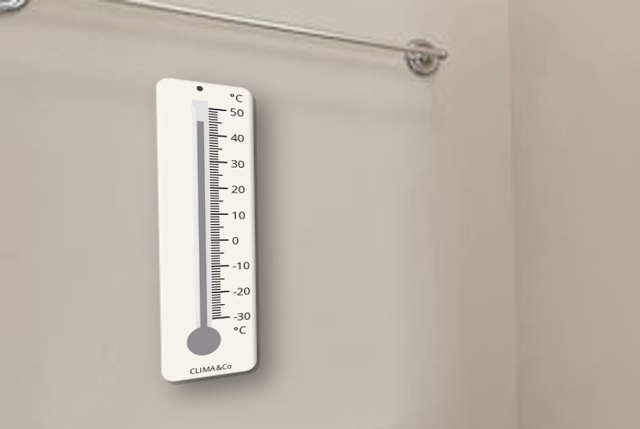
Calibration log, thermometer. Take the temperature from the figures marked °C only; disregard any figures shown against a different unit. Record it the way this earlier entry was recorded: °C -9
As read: °C 45
